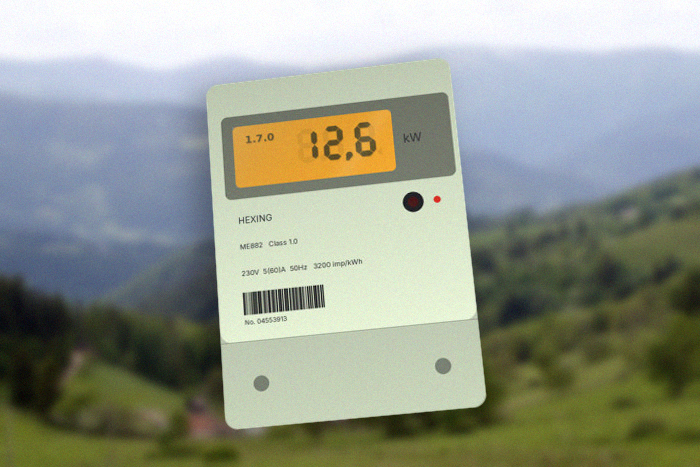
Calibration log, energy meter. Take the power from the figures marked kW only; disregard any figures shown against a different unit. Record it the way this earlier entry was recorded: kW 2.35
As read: kW 12.6
